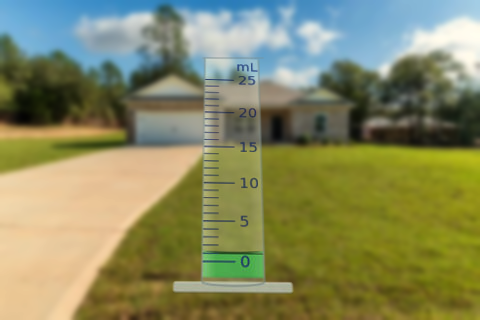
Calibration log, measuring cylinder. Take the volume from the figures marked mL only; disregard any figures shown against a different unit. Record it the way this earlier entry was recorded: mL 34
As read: mL 1
